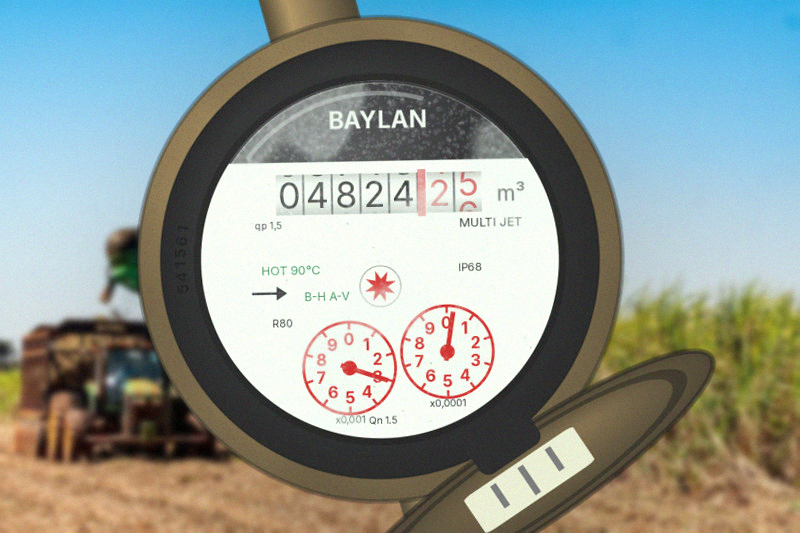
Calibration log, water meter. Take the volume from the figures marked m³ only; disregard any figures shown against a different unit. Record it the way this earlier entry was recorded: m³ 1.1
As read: m³ 4824.2530
